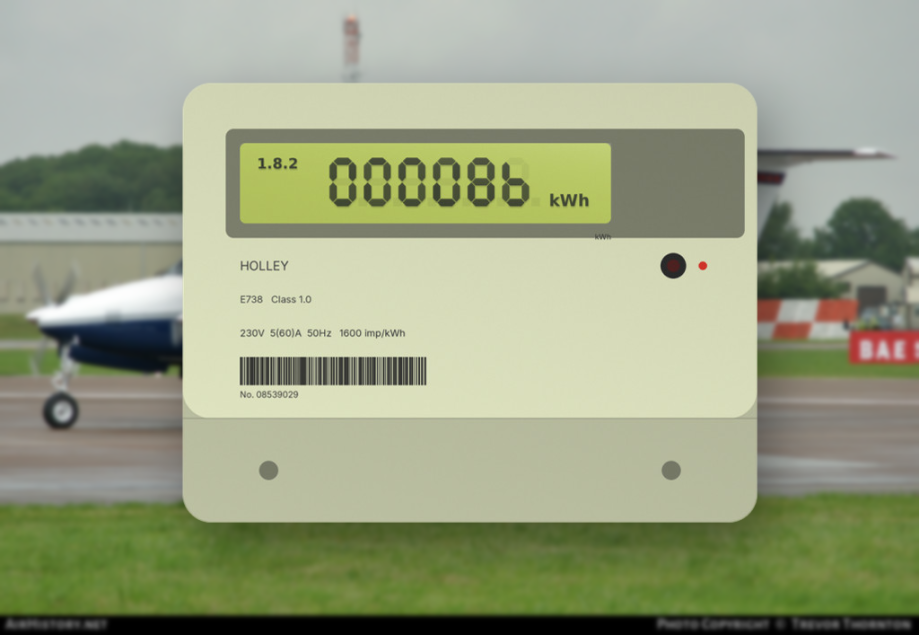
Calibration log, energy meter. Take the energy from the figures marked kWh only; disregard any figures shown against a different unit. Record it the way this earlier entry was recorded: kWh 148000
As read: kWh 86
